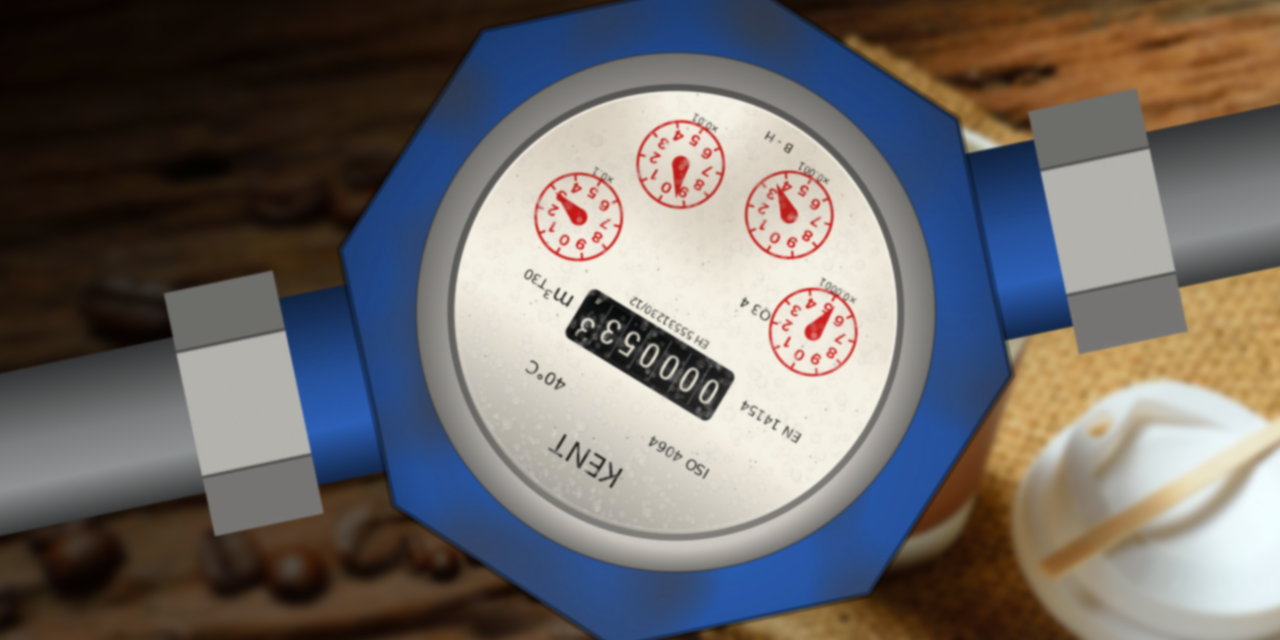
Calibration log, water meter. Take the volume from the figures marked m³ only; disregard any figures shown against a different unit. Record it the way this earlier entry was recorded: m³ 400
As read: m³ 533.2935
